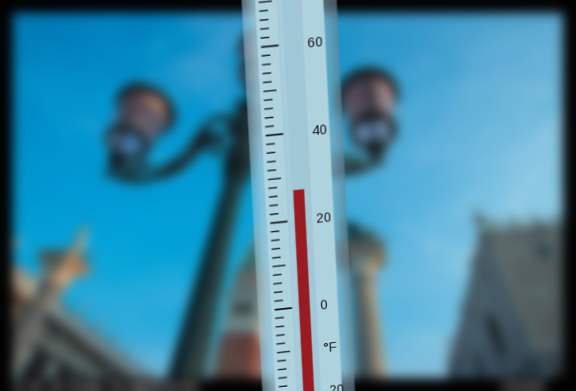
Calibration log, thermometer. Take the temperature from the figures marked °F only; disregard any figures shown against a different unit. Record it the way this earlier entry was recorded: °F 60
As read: °F 27
